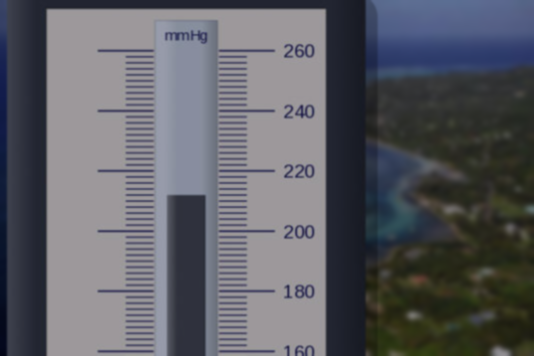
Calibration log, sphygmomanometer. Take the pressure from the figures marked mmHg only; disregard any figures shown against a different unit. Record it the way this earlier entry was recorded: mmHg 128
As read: mmHg 212
